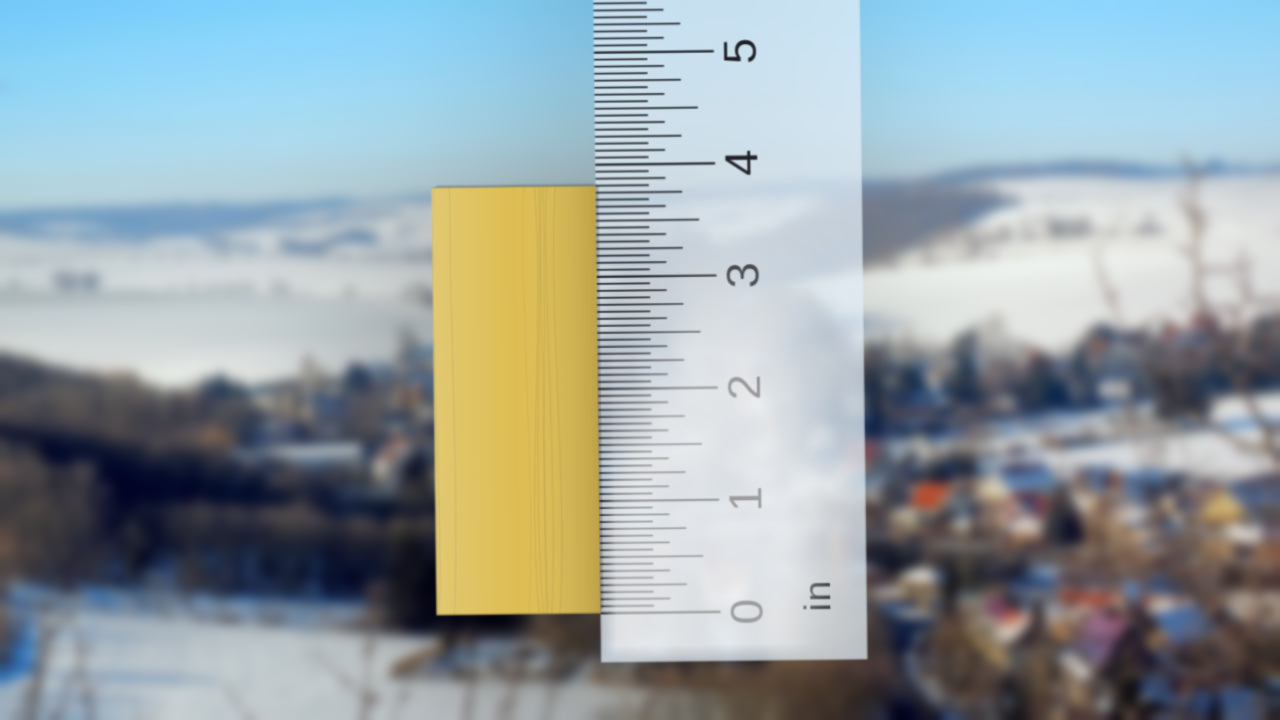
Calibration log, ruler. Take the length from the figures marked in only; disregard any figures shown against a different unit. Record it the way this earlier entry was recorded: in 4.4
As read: in 3.8125
